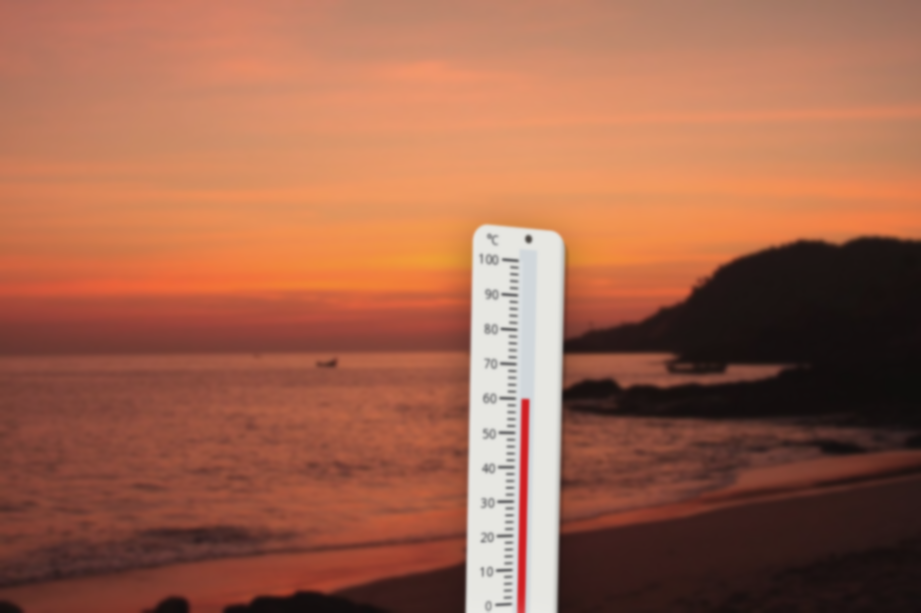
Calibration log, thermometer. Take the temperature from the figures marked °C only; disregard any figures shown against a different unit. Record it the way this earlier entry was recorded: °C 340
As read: °C 60
